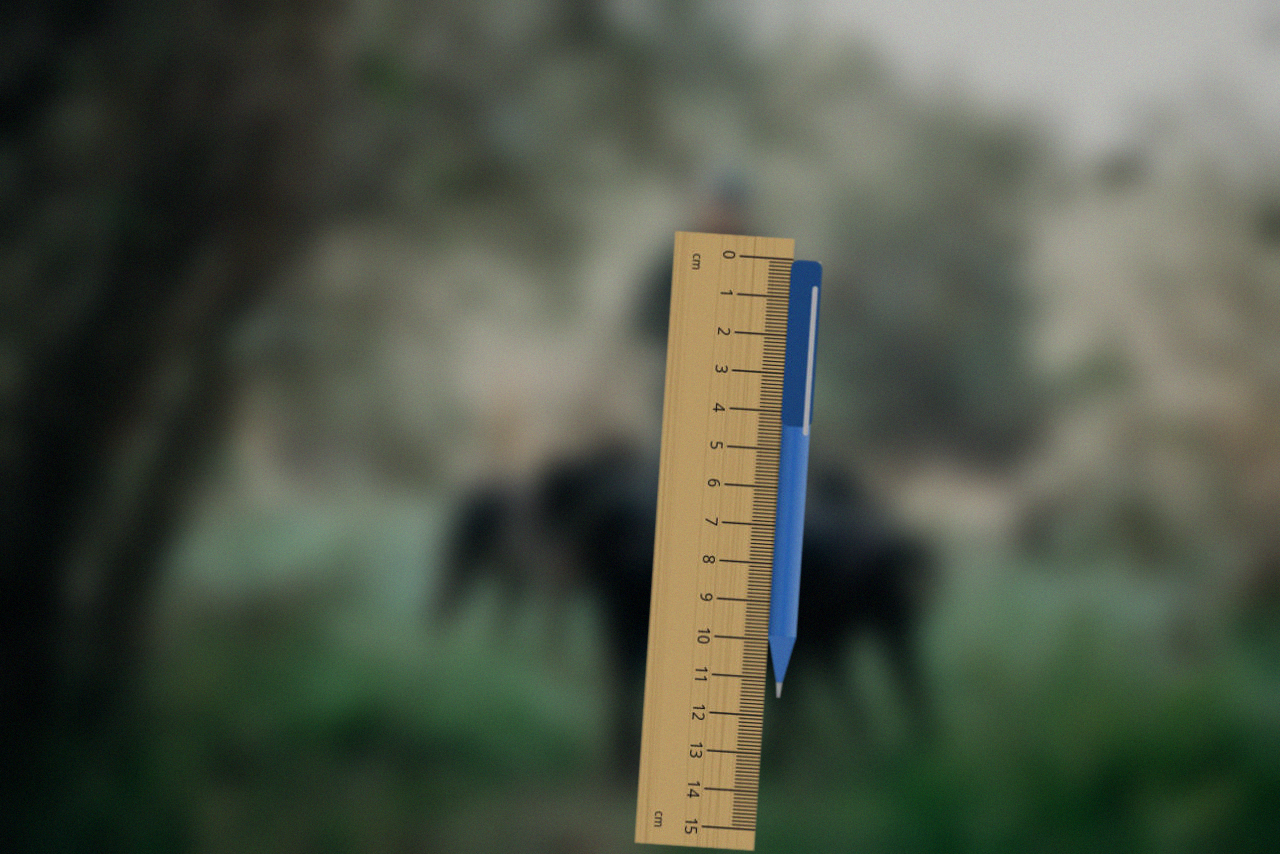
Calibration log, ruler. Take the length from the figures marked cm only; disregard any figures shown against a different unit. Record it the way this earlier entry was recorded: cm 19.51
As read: cm 11.5
